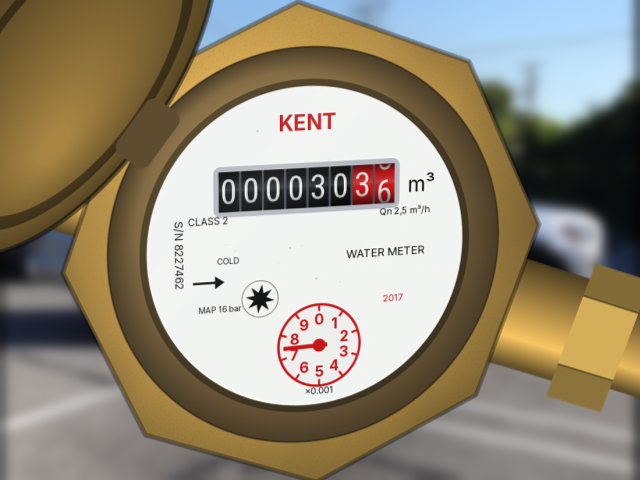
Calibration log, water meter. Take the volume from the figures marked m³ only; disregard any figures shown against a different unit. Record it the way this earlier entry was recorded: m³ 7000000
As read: m³ 30.357
